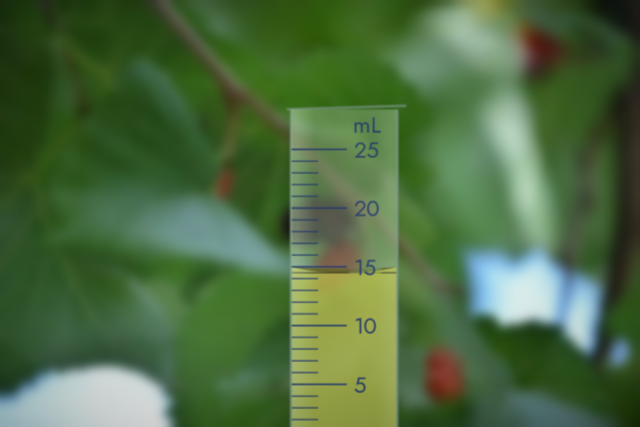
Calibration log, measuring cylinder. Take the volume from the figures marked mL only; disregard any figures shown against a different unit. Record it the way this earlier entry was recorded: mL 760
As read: mL 14.5
